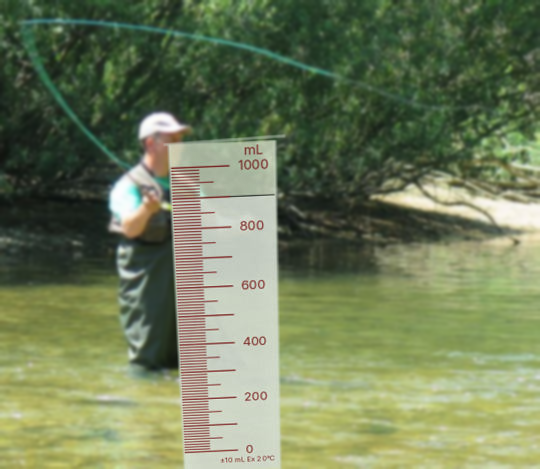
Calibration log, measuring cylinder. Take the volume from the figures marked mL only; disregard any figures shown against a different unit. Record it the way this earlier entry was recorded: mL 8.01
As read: mL 900
